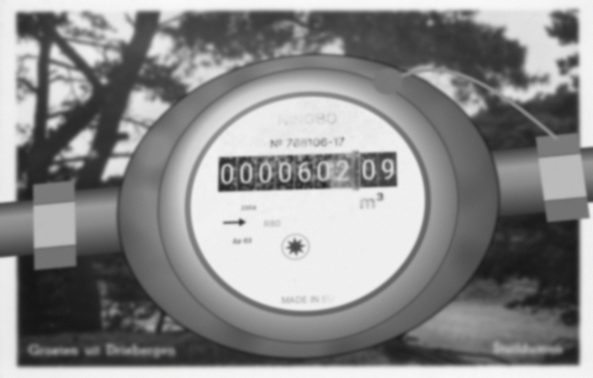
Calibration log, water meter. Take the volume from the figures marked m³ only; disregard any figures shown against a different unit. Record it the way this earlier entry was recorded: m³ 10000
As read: m³ 602.09
